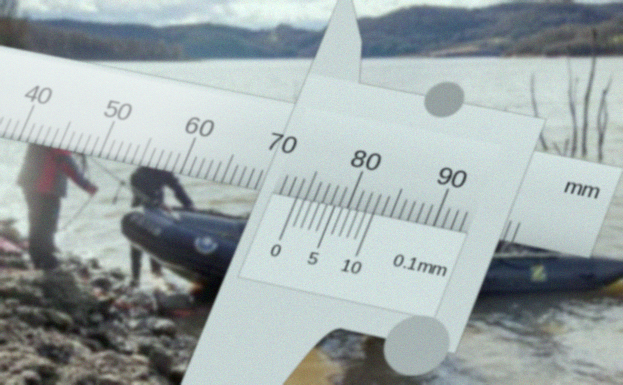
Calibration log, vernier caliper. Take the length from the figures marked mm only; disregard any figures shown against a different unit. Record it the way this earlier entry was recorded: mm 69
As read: mm 74.0
